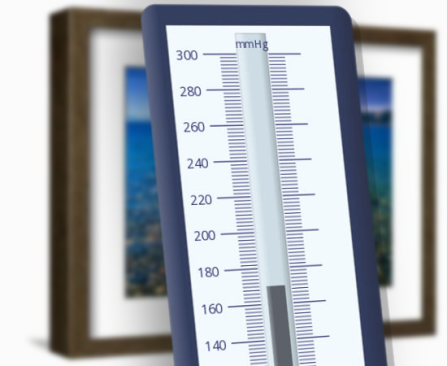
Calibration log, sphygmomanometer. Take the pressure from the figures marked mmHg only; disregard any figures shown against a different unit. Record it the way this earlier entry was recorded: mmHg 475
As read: mmHg 170
